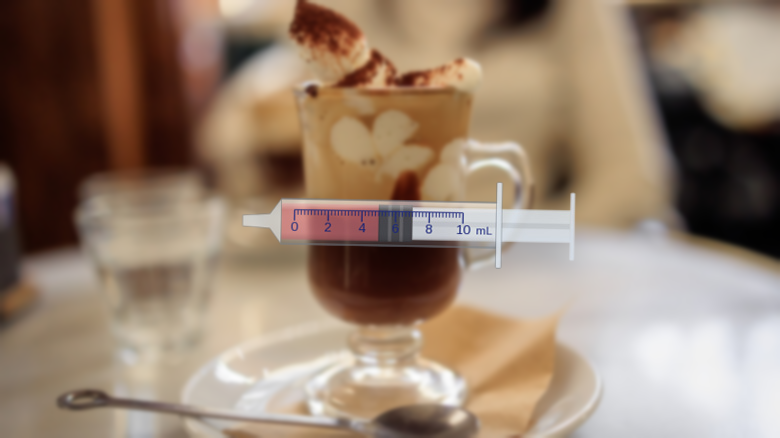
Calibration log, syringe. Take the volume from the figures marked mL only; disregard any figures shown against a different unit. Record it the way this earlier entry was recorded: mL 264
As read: mL 5
